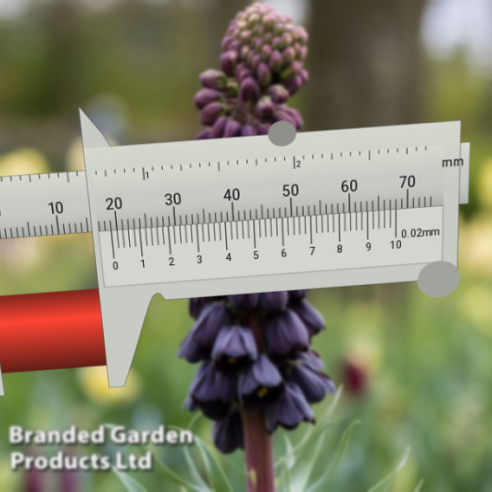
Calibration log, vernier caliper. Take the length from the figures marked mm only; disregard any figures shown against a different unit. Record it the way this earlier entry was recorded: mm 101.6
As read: mm 19.0
